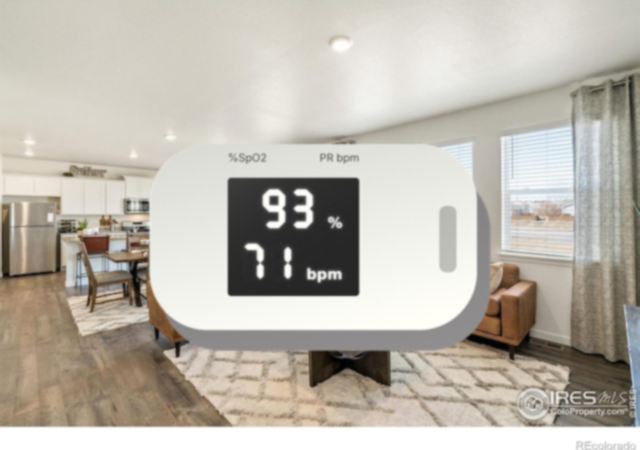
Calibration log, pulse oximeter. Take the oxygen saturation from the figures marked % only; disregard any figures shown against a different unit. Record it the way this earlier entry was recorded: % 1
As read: % 93
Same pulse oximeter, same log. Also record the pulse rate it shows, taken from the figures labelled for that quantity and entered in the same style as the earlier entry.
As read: bpm 71
